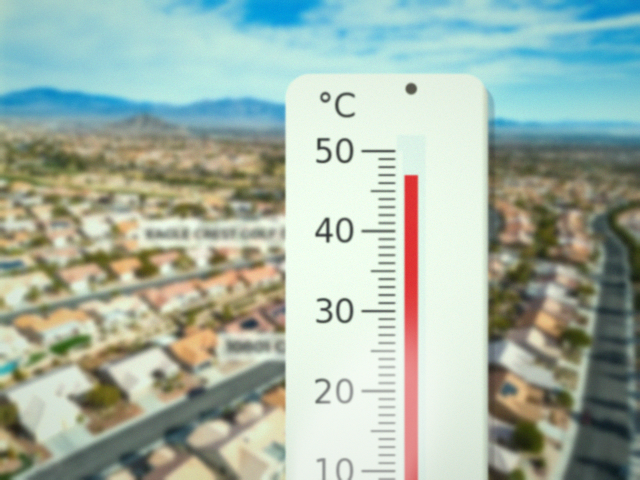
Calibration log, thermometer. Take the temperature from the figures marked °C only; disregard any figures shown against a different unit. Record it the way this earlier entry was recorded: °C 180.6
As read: °C 47
